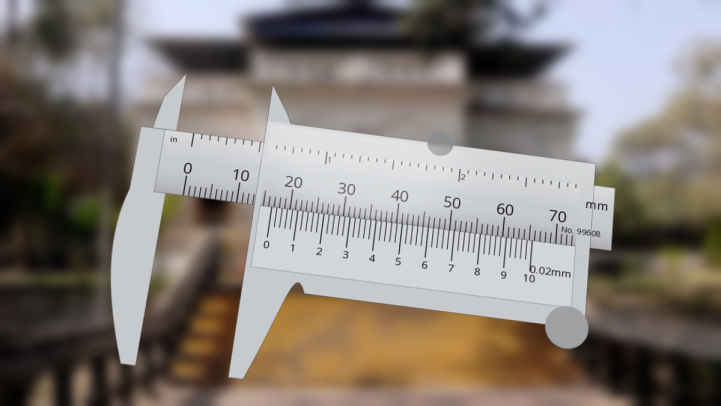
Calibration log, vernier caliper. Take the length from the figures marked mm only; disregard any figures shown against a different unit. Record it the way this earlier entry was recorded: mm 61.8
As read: mm 16.6
